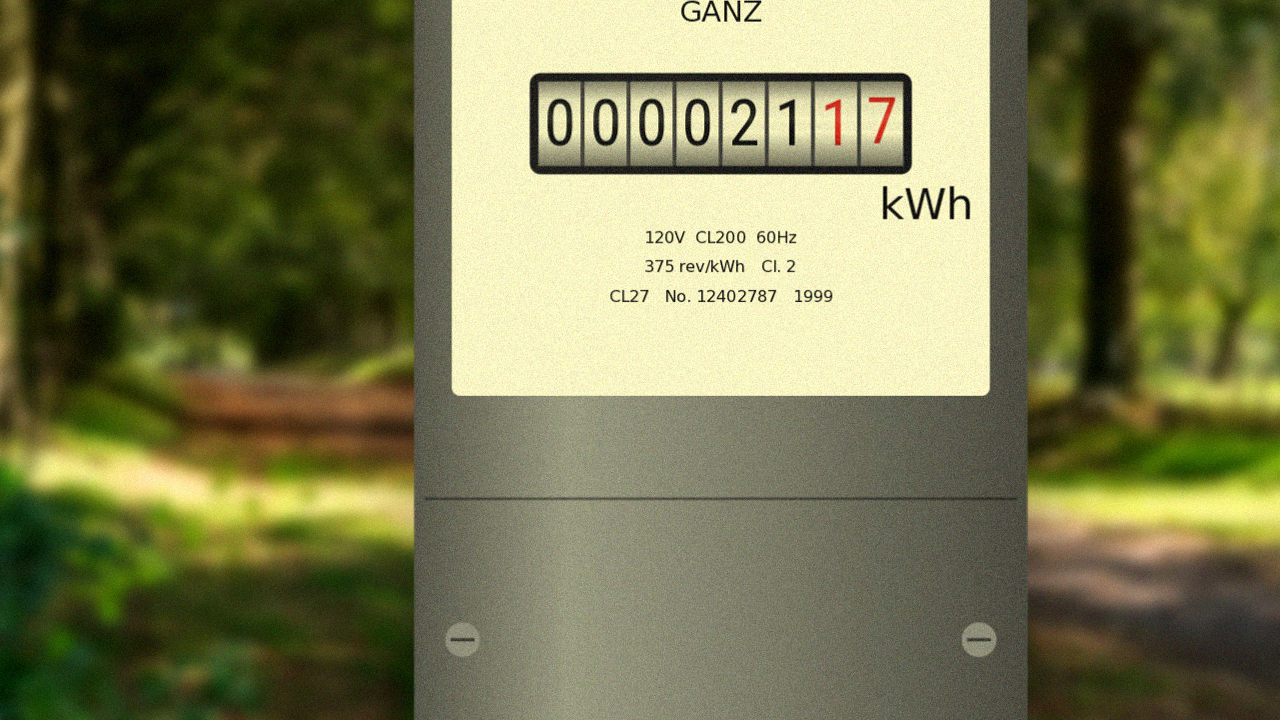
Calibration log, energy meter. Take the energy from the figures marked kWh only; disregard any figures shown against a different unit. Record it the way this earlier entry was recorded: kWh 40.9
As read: kWh 21.17
